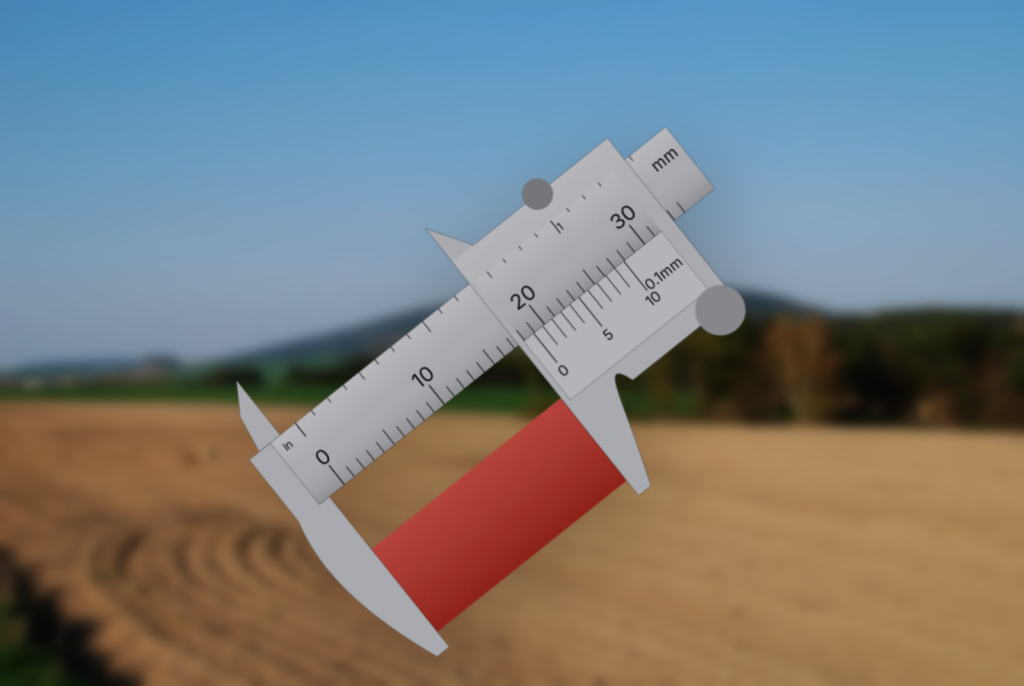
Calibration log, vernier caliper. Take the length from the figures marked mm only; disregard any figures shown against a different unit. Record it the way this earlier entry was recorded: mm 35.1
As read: mm 18.9
